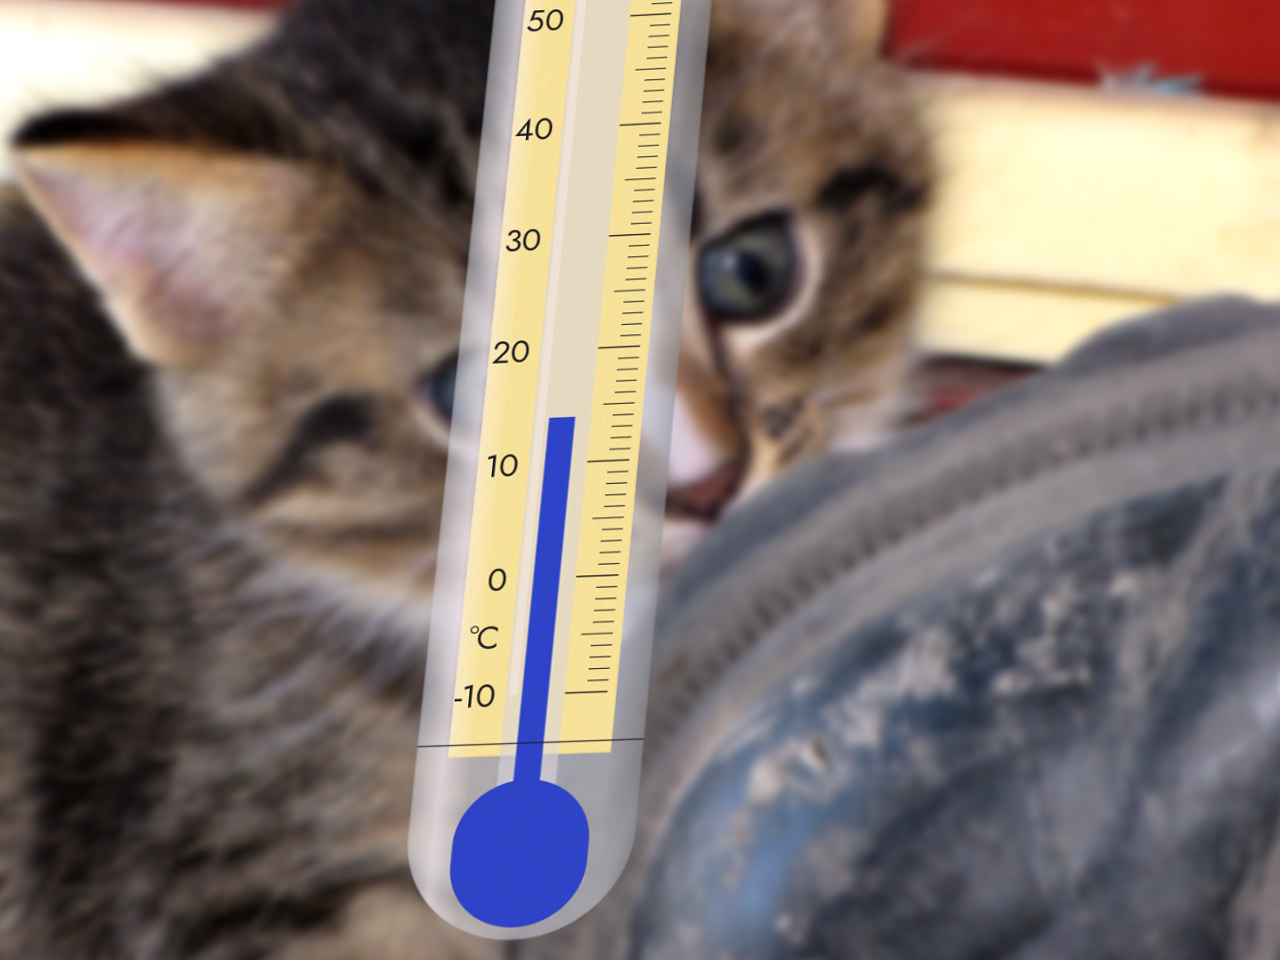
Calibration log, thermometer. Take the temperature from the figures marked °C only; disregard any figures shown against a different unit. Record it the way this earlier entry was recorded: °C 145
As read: °C 14
